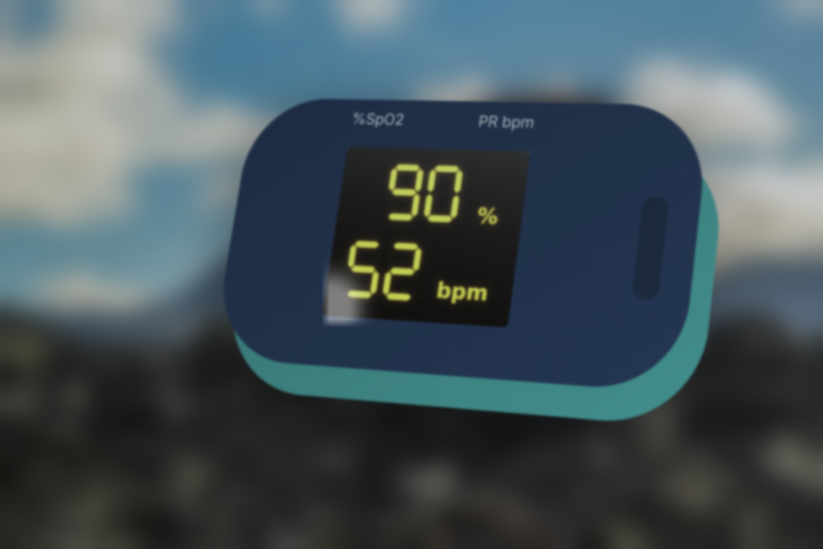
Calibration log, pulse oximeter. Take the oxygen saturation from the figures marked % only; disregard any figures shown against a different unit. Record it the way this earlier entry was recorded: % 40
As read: % 90
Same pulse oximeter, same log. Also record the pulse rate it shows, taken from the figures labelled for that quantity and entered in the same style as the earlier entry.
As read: bpm 52
